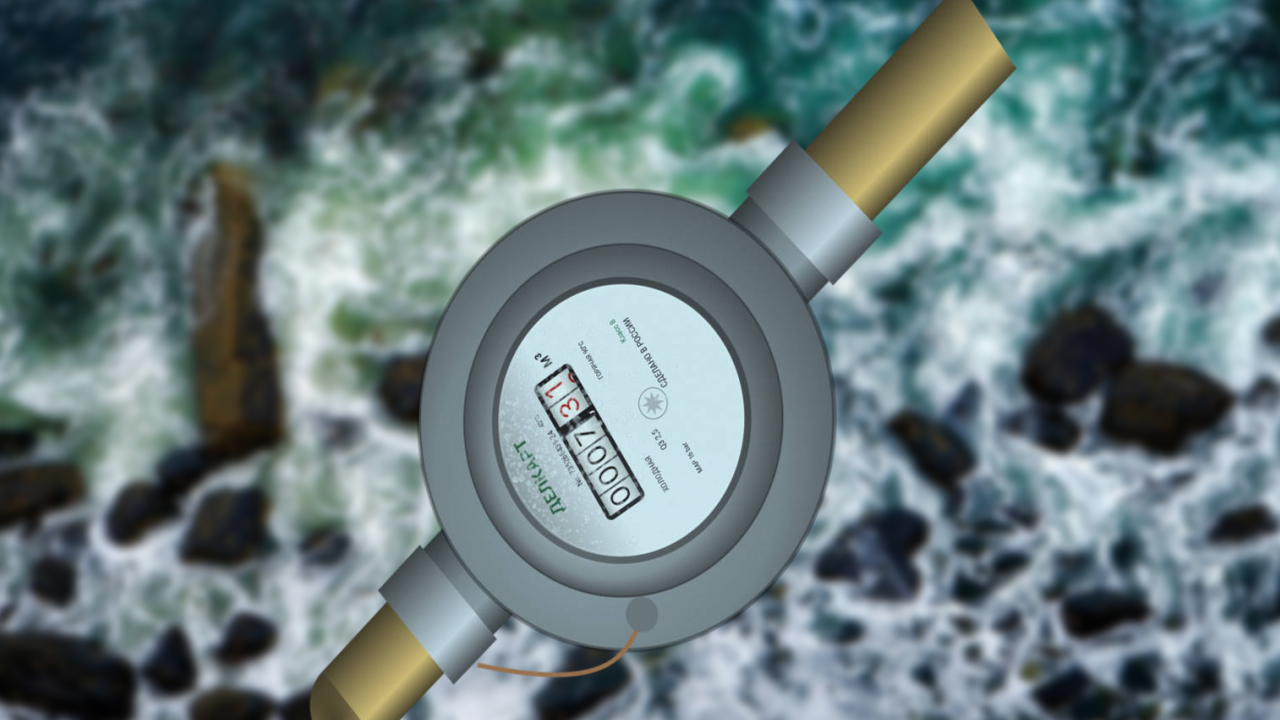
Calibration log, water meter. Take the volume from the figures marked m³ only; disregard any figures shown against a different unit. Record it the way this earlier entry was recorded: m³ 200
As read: m³ 7.31
